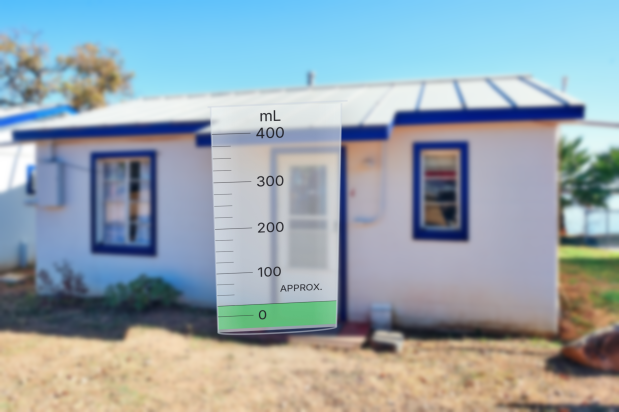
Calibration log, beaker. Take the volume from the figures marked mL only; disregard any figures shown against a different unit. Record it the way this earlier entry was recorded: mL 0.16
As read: mL 25
